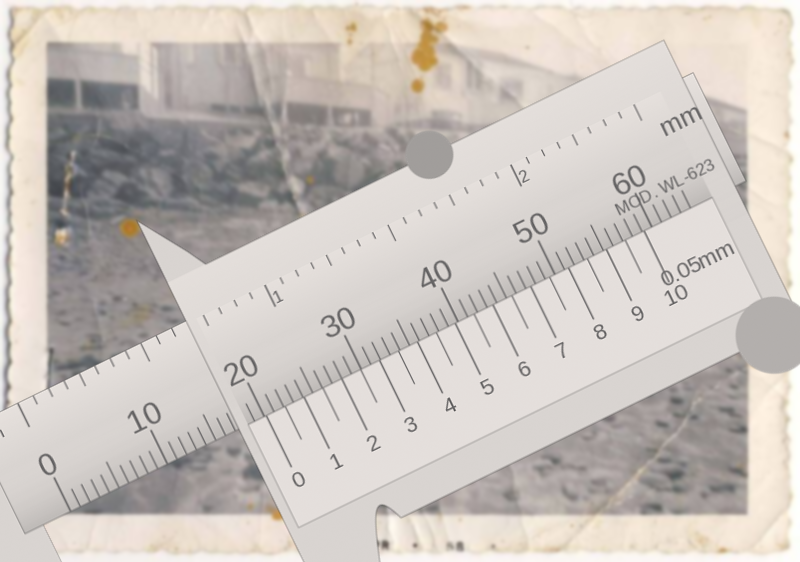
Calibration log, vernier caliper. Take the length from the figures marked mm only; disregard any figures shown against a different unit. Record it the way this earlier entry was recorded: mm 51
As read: mm 20.2
